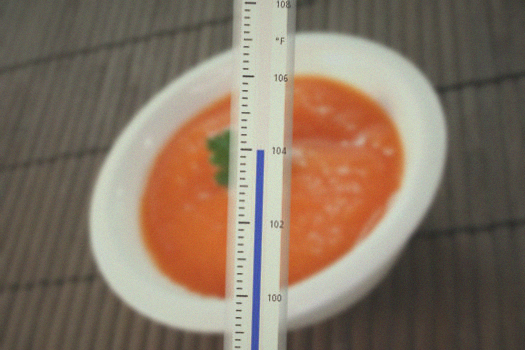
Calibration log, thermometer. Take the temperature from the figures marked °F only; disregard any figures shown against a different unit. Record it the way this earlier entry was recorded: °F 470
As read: °F 104
